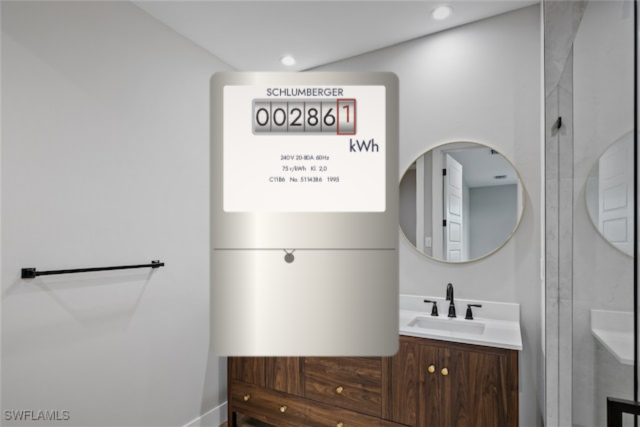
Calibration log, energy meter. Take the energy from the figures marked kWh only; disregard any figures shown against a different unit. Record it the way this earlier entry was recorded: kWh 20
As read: kWh 286.1
